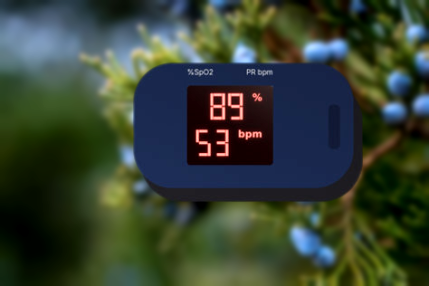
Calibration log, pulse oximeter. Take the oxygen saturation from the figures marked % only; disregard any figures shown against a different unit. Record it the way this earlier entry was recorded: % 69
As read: % 89
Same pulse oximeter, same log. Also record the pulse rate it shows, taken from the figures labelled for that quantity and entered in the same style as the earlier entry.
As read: bpm 53
